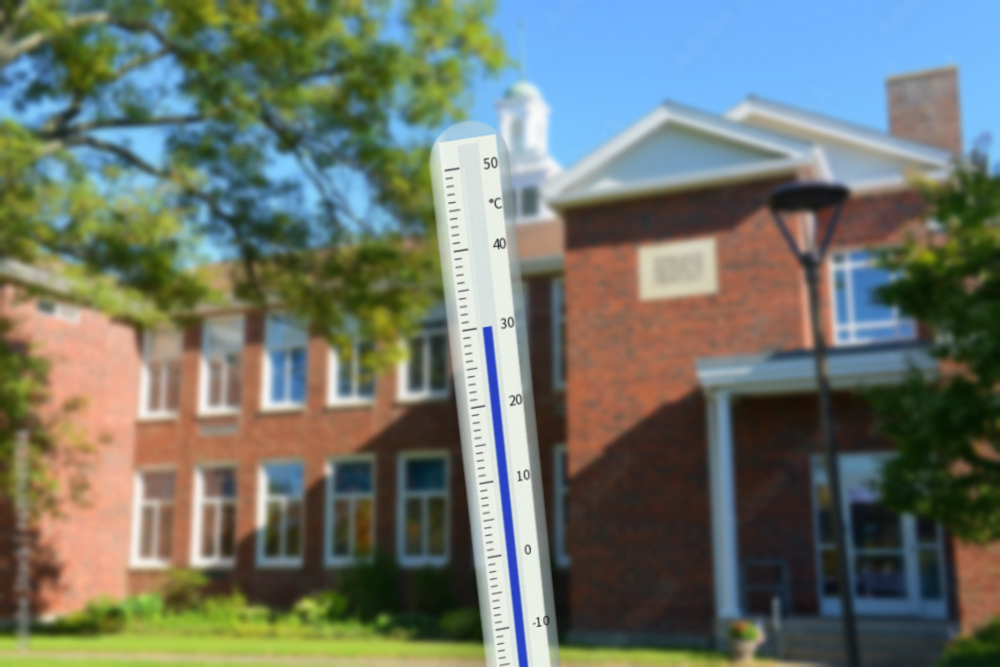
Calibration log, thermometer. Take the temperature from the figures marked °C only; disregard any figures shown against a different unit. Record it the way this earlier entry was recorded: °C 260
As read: °C 30
